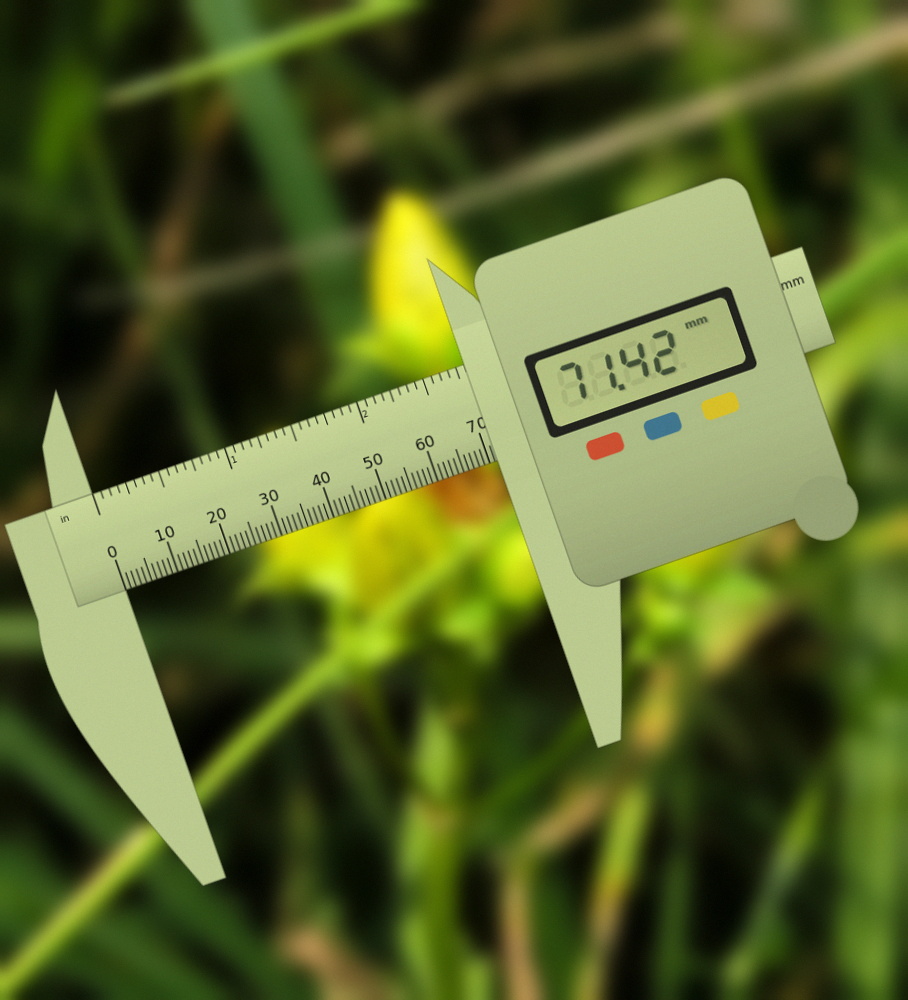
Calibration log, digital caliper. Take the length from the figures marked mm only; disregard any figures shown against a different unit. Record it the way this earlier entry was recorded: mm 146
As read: mm 71.42
